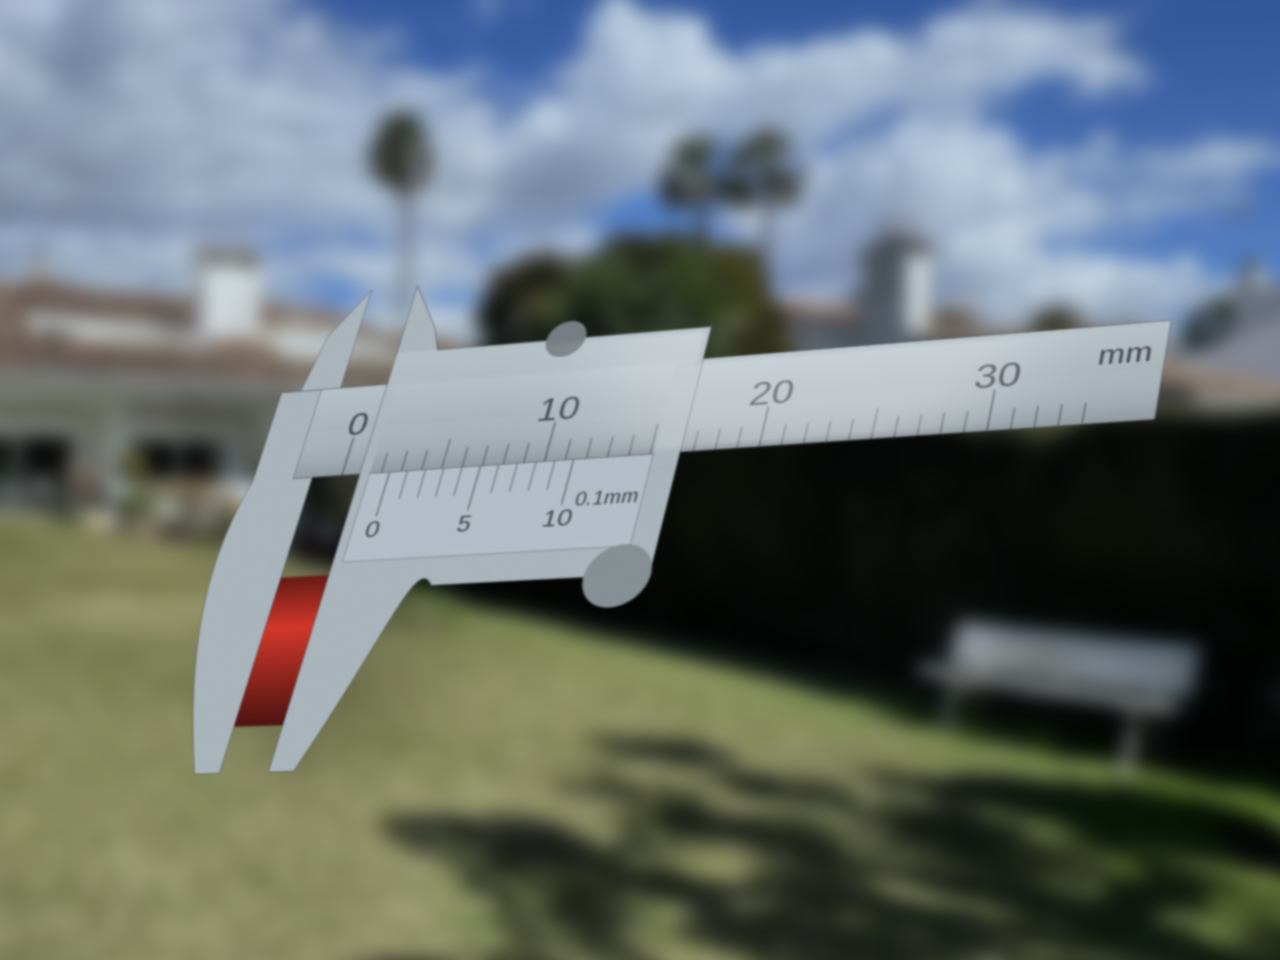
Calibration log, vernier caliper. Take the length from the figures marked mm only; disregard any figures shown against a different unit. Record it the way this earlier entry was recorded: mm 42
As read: mm 2.4
